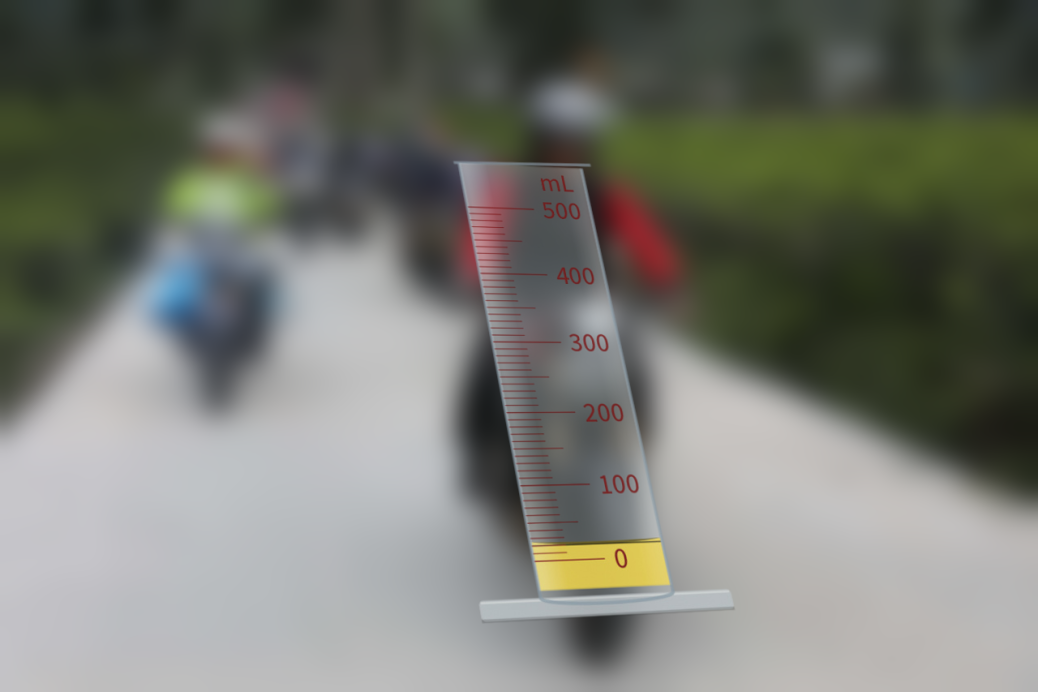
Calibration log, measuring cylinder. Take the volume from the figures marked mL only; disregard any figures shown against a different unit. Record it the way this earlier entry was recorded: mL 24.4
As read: mL 20
